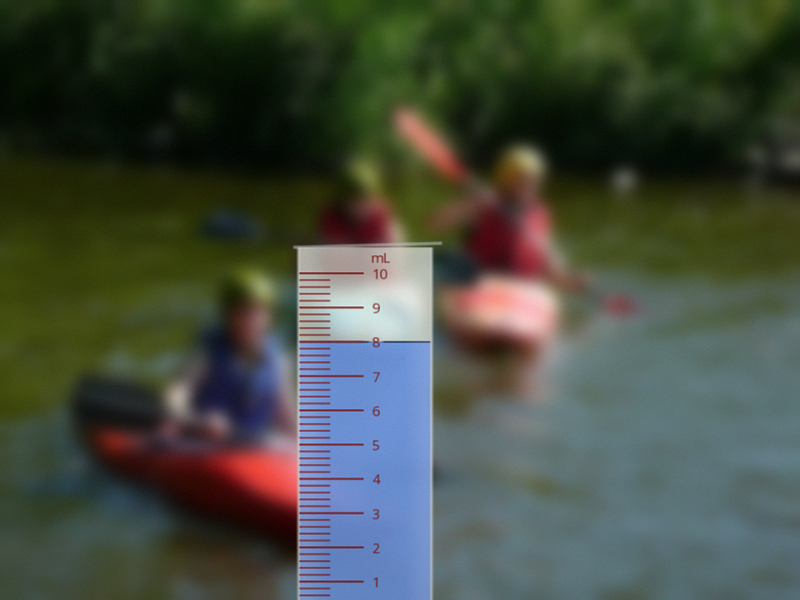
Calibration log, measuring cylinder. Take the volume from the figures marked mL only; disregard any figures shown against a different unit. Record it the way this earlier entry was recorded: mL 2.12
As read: mL 8
